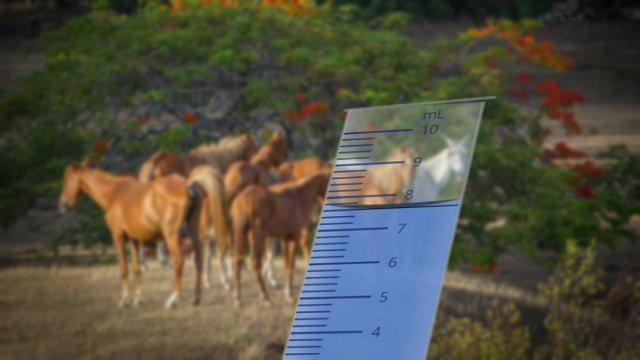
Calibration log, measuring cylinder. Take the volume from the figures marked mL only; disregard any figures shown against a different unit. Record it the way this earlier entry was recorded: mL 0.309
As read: mL 7.6
